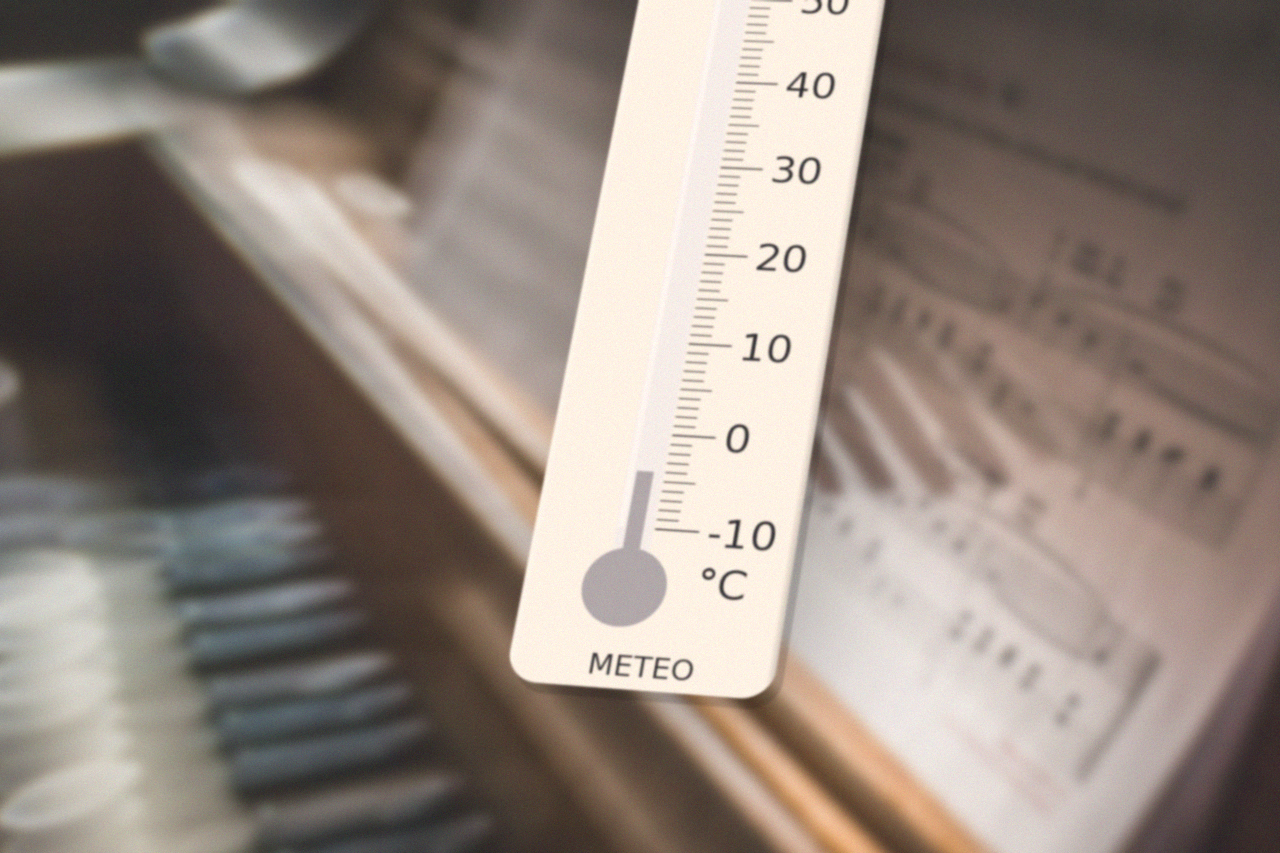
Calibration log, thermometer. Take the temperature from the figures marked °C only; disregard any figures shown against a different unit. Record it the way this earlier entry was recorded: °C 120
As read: °C -4
